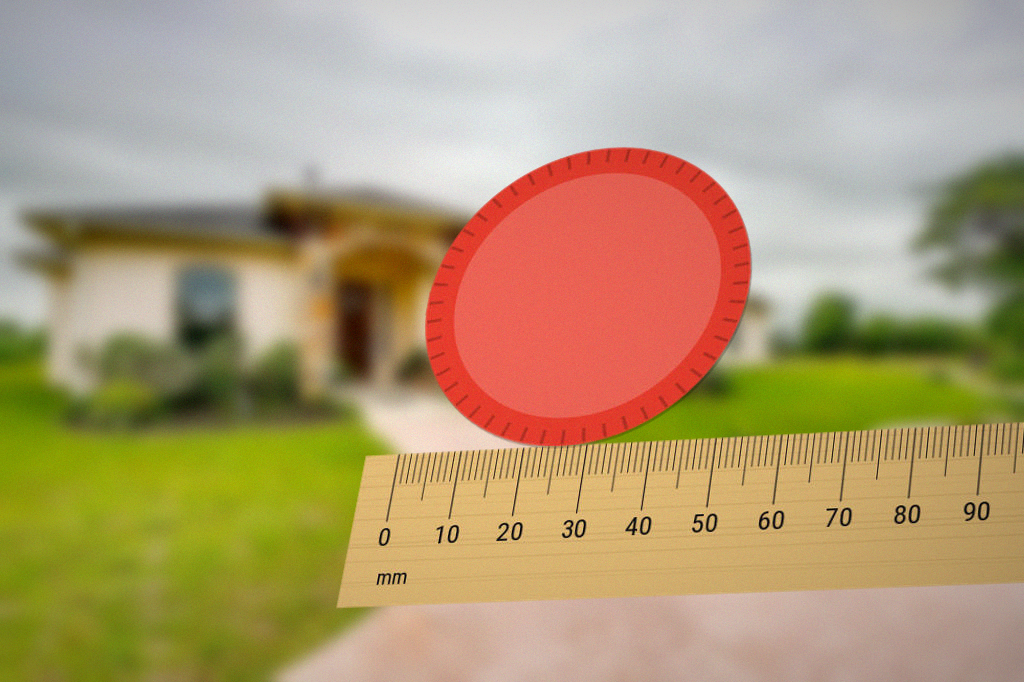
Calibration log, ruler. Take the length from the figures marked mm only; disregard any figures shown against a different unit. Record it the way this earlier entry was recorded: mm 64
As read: mm 52
